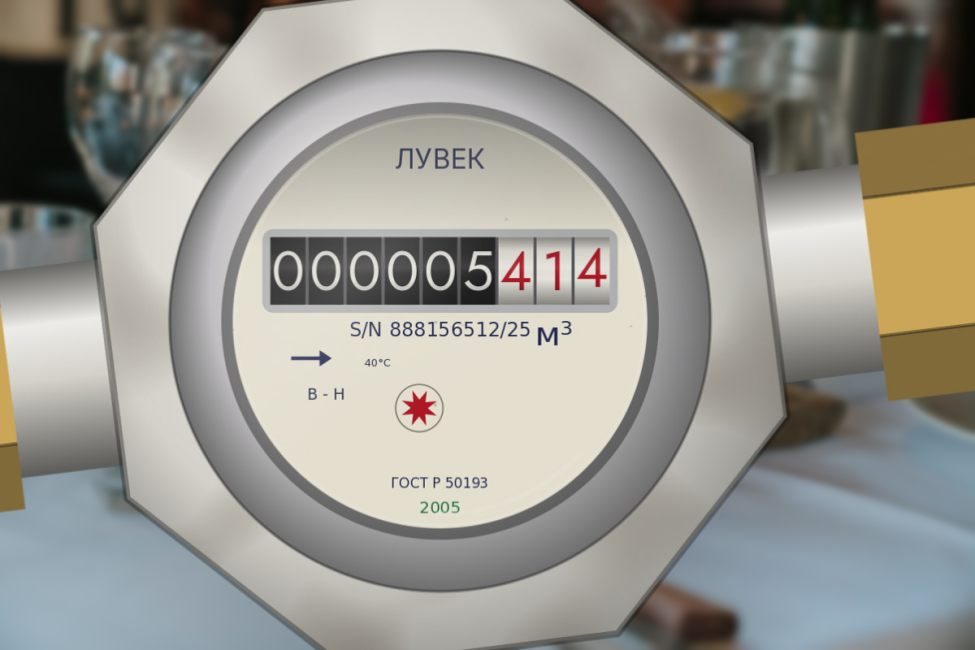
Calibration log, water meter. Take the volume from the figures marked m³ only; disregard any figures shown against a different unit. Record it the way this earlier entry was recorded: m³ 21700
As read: m³ 5.414
